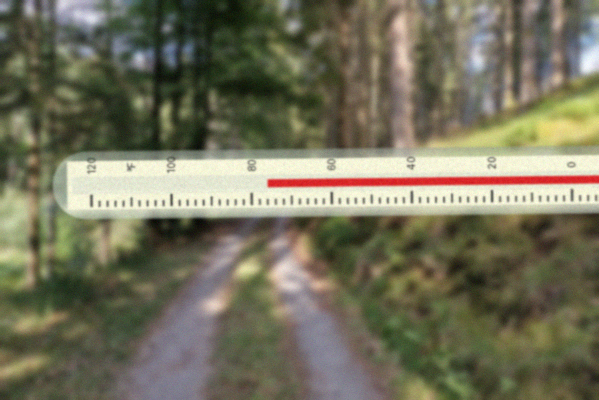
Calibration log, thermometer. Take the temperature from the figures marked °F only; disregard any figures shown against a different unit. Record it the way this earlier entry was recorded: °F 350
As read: °F 76
